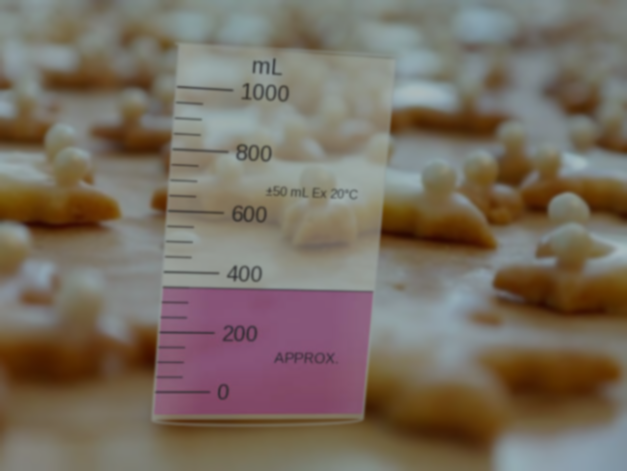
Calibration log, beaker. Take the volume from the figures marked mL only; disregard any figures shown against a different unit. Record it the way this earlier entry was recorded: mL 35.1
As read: mL 350
